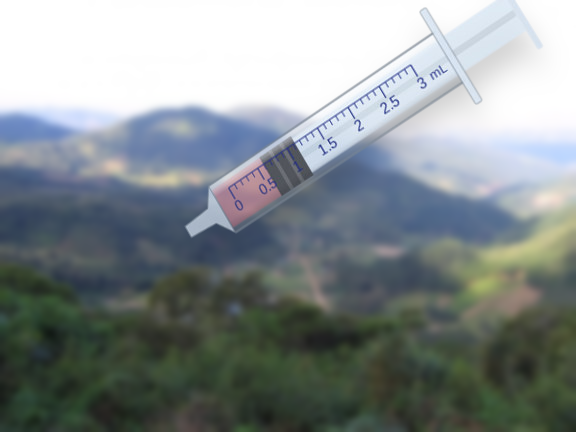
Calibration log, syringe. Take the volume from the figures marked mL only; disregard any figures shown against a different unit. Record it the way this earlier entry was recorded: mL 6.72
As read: mL 0.6
